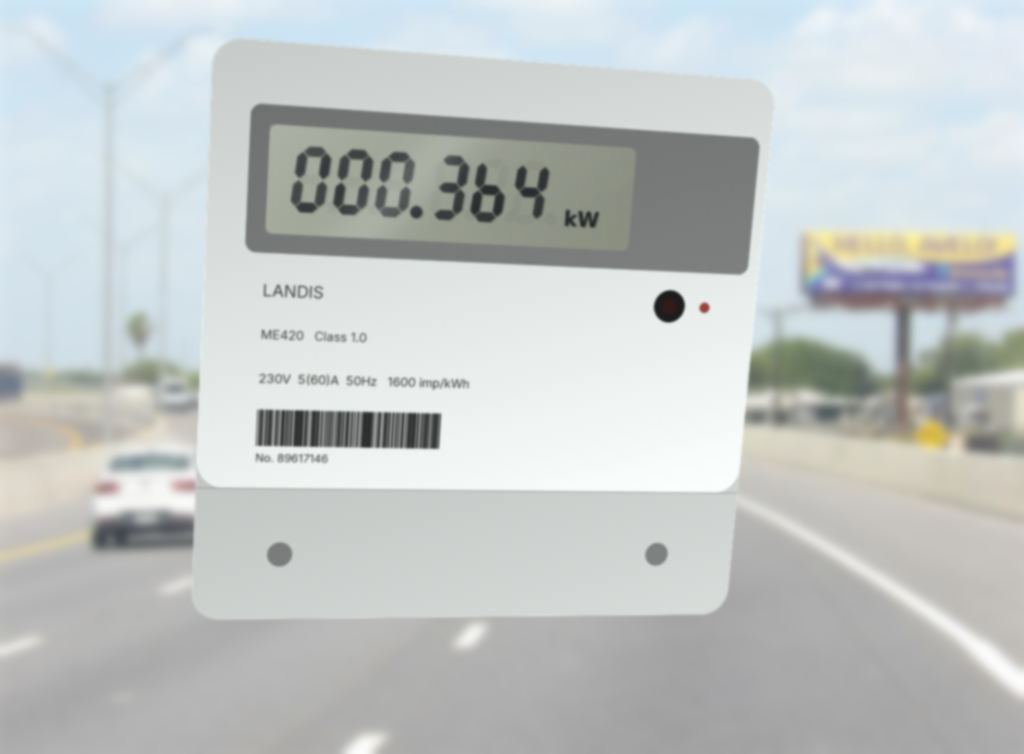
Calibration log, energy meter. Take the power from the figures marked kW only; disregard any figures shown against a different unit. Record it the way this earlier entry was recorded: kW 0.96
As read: kW 0.364
